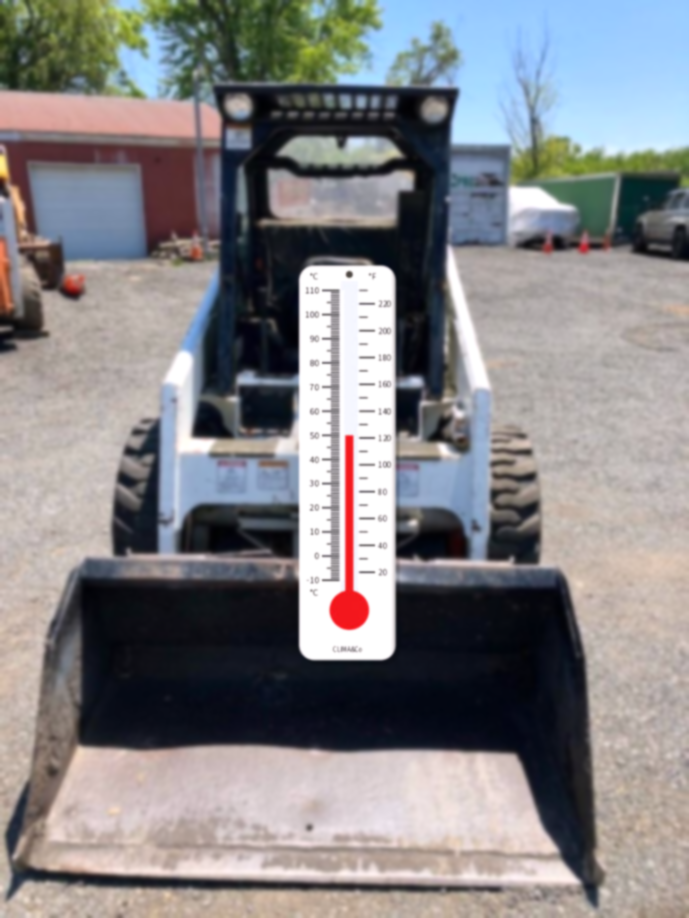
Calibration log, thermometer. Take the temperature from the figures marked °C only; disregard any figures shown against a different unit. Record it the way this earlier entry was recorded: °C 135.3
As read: °C 50
